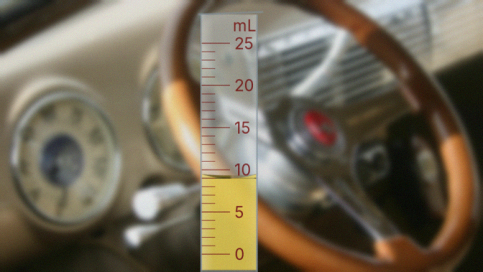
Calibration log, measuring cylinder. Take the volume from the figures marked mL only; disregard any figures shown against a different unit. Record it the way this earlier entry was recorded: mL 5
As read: mL 9
